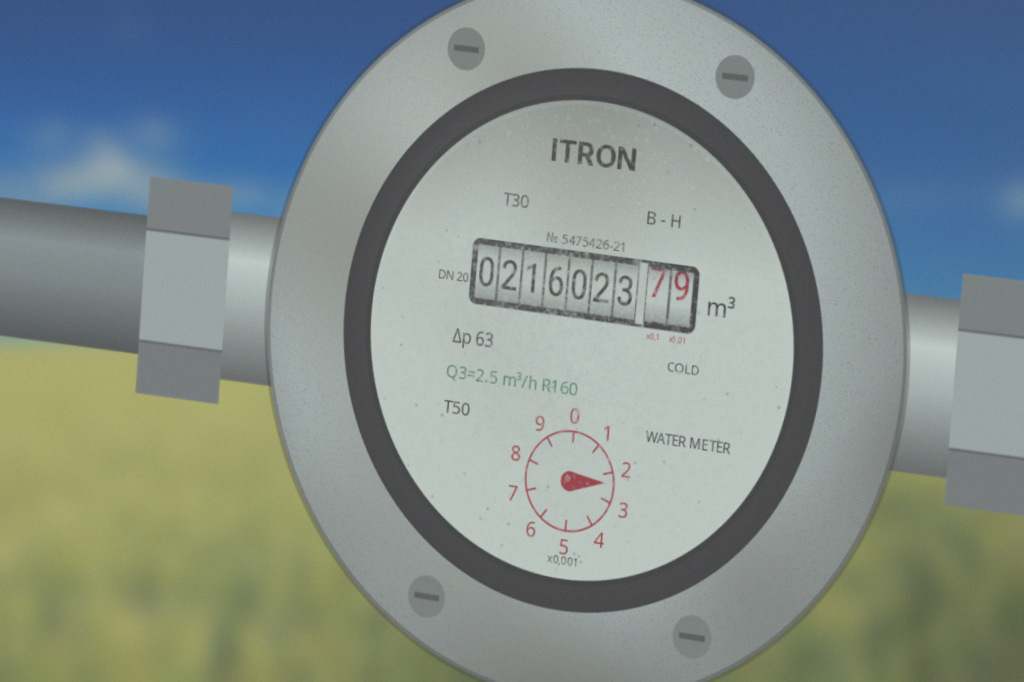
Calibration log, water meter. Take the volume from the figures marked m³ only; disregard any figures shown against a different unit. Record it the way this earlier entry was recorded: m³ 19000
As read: m³ 216023.792
